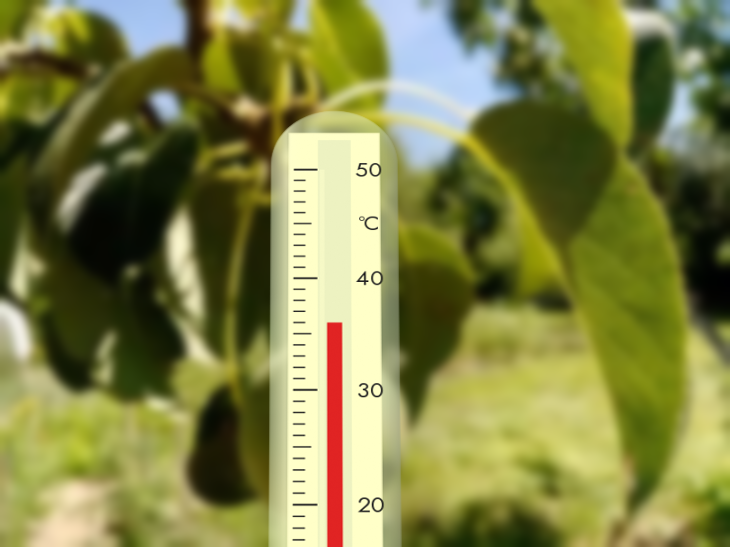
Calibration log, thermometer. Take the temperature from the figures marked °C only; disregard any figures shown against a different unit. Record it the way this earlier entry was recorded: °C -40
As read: °C 36
